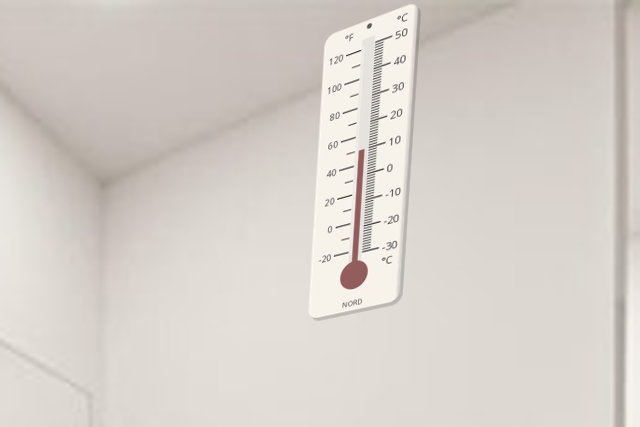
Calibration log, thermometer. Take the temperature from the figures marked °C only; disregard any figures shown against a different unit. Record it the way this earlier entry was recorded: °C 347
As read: °C 10
